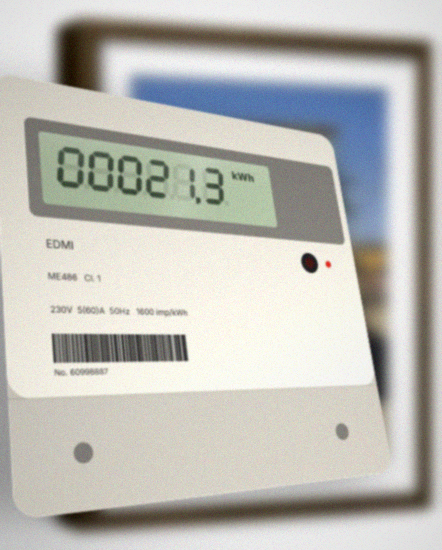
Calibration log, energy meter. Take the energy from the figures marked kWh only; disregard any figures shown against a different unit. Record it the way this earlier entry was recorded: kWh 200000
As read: kWh 21.3
